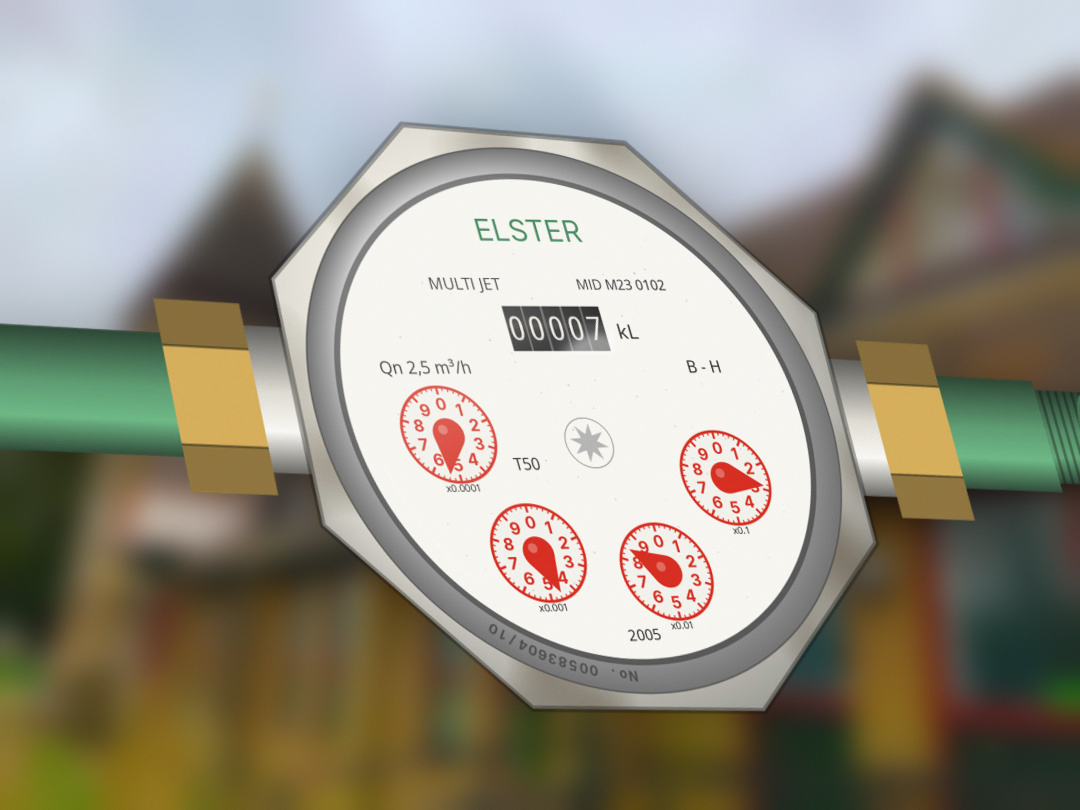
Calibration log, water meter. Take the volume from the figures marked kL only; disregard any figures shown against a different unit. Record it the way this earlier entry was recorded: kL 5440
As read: kL 7.2845
